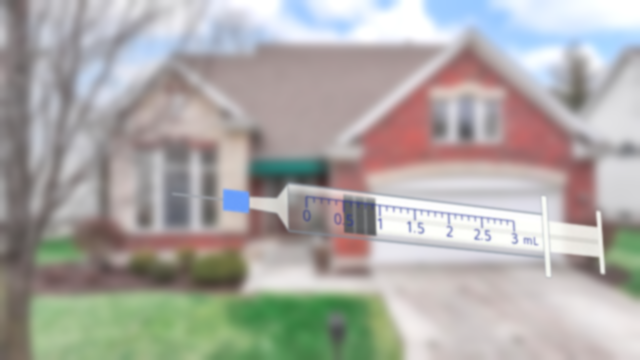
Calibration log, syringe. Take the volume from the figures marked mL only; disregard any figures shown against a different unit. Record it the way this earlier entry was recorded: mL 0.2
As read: mL 0.5
